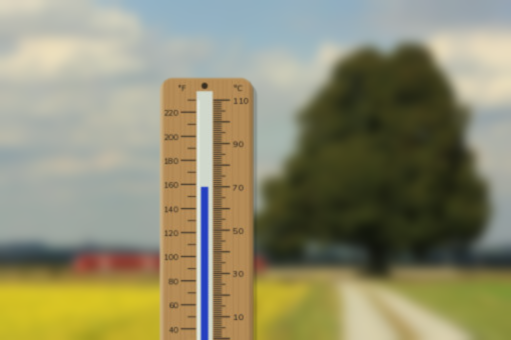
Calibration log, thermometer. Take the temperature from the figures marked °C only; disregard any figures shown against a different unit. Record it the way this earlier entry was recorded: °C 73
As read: °C 70
